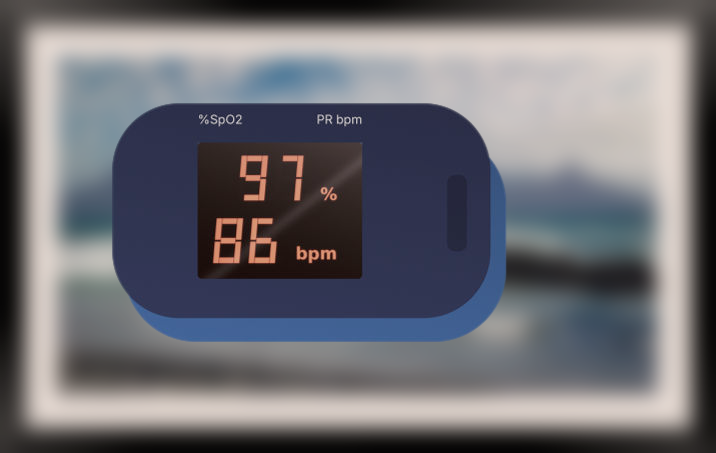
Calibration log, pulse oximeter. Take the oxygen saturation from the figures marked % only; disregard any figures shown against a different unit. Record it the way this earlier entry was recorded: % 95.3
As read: % 97
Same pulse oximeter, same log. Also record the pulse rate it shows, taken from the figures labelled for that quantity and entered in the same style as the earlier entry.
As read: bpm 86
